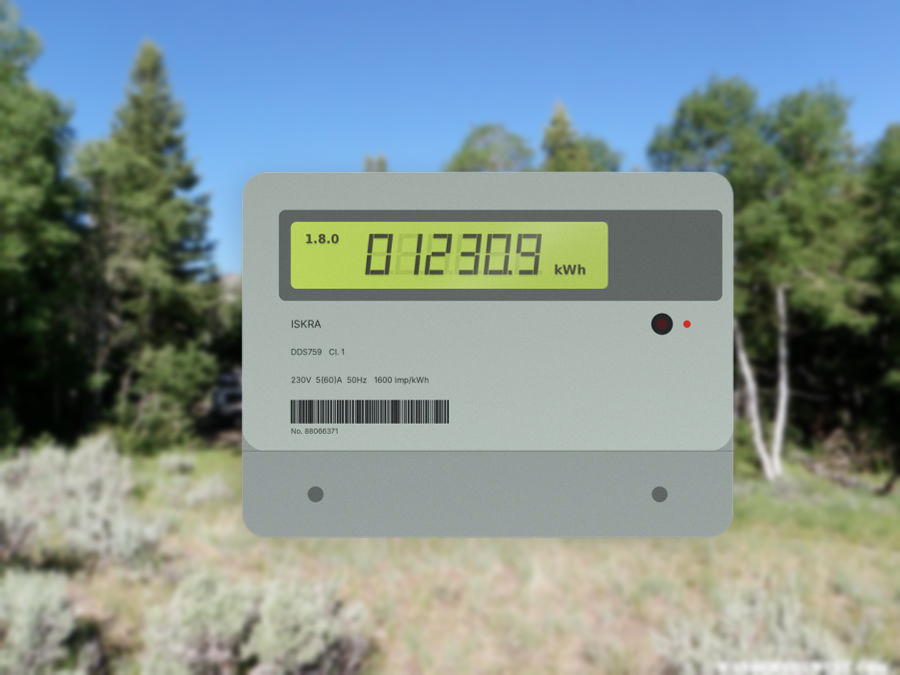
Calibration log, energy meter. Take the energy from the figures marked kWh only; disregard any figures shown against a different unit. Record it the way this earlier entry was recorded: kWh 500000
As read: kWh 1230.9
